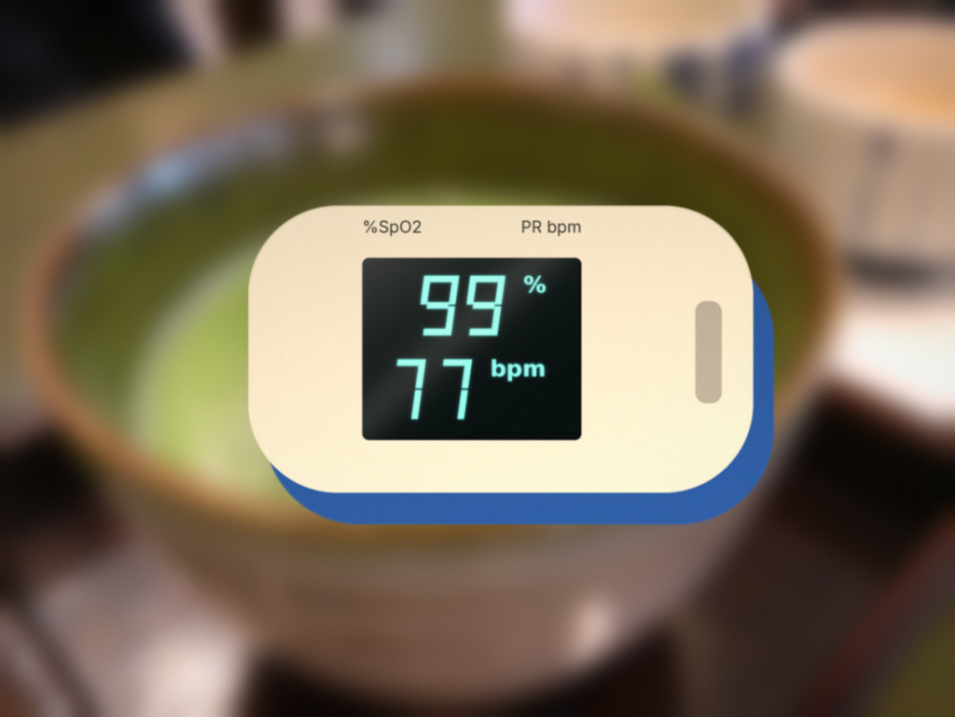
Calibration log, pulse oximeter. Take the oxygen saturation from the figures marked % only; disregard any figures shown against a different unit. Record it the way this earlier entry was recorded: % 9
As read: % 99
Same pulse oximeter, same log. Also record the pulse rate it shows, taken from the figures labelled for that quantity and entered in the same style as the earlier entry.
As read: bpm 77
